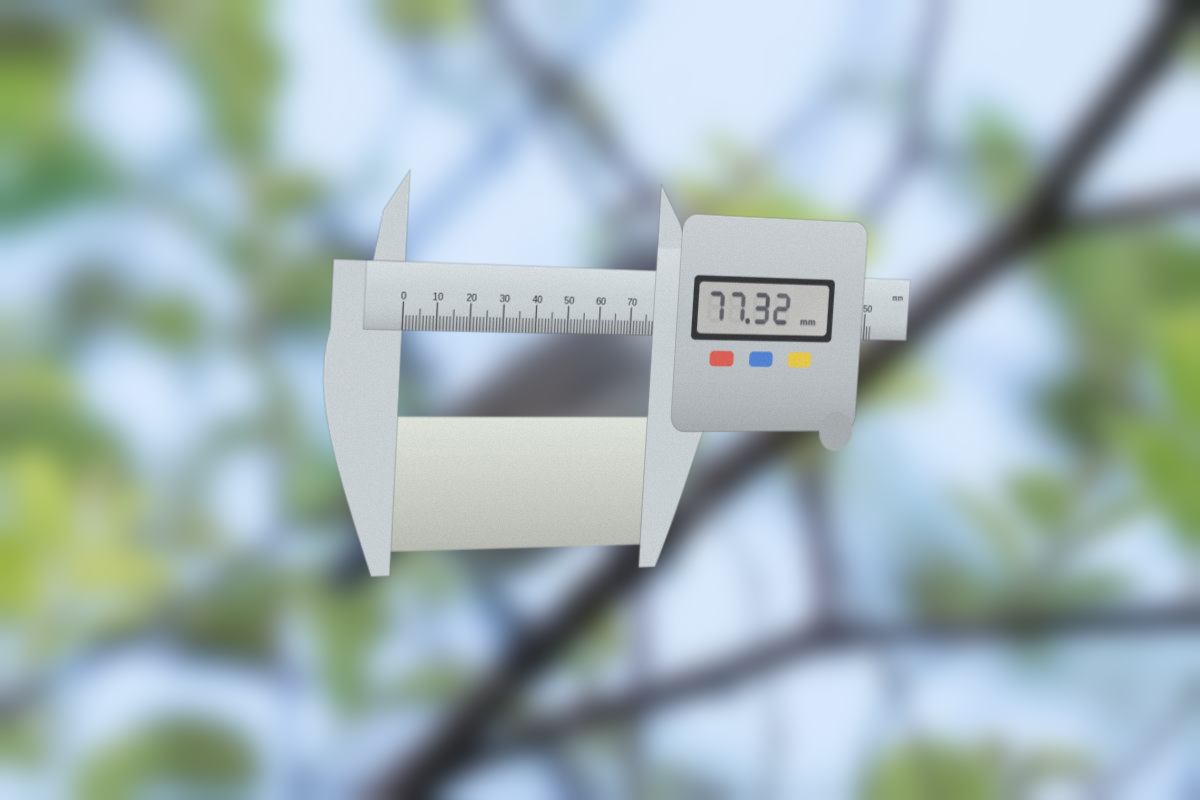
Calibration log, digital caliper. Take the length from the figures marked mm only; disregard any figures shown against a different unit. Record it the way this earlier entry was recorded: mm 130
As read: mm 77.32
